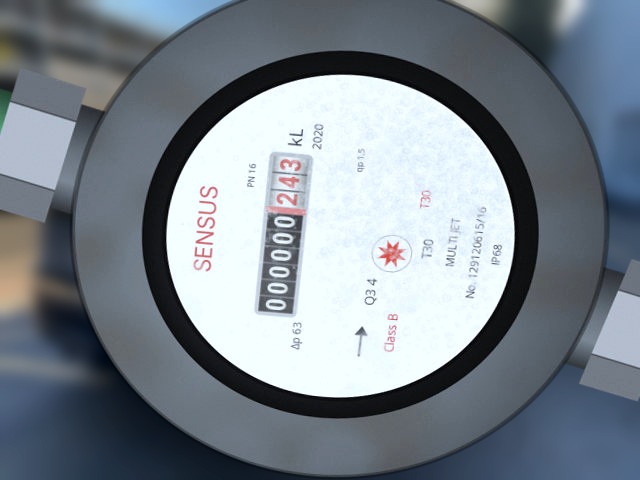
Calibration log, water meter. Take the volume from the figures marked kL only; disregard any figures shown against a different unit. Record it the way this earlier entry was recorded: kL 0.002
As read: kL 0.243
